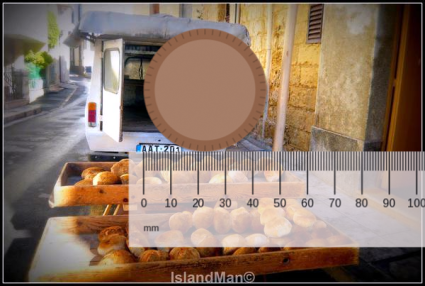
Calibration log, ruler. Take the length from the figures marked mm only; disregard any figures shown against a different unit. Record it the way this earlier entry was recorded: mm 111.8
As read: mm 45
